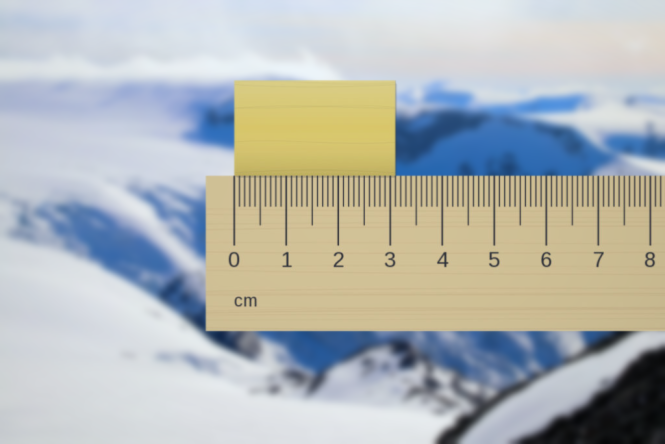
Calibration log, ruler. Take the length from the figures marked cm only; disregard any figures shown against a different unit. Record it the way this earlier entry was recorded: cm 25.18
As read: cm 3.1
